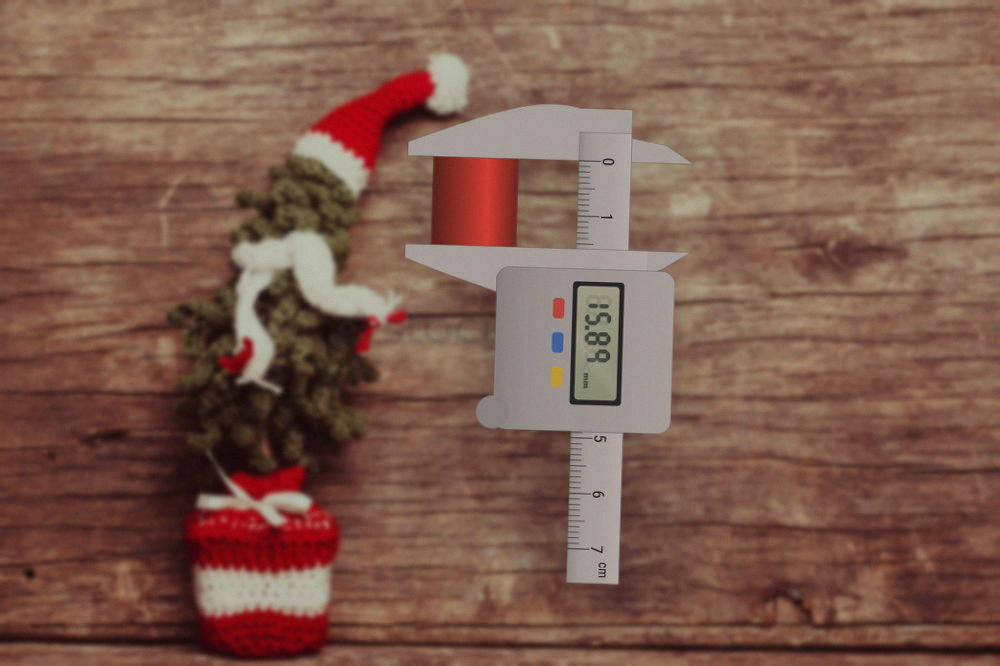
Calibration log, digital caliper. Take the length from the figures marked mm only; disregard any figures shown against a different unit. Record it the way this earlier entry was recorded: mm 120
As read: mm 15.89
